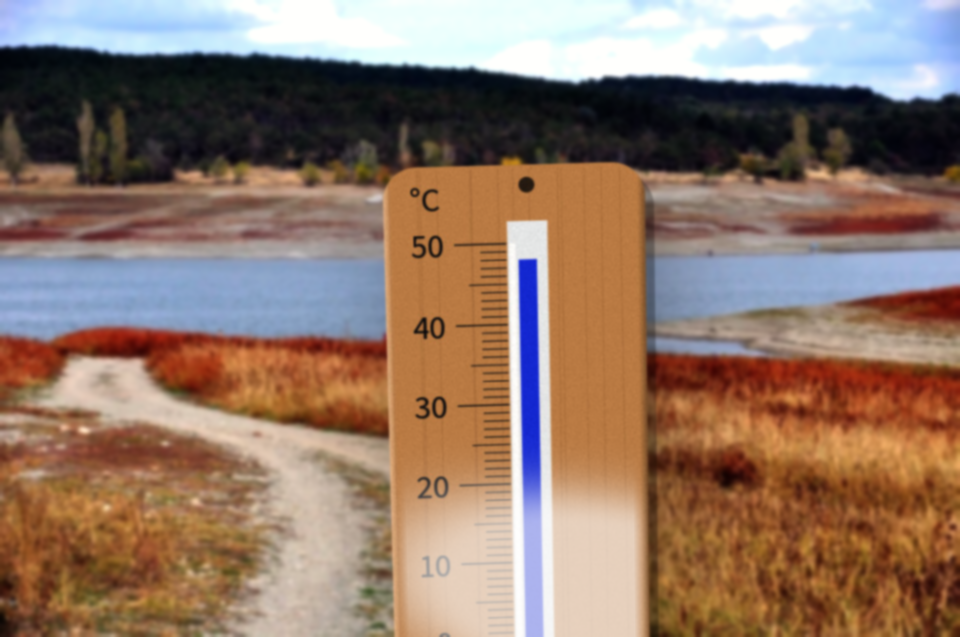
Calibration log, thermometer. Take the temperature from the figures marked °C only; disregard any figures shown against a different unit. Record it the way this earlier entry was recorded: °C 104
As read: °C 48
